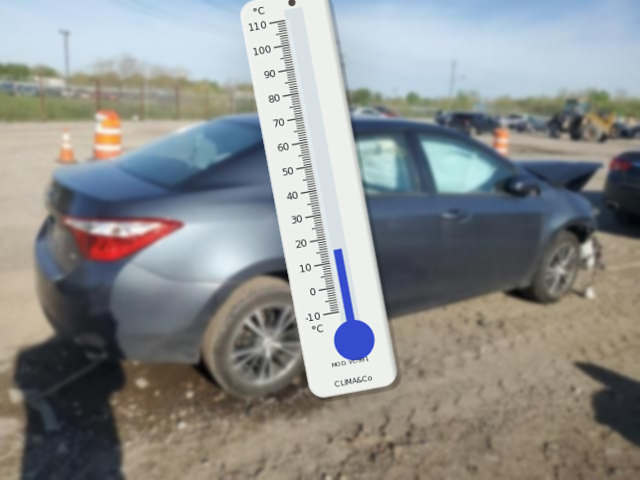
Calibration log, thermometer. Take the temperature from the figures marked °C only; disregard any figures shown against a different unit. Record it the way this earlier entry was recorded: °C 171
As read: °C 15
